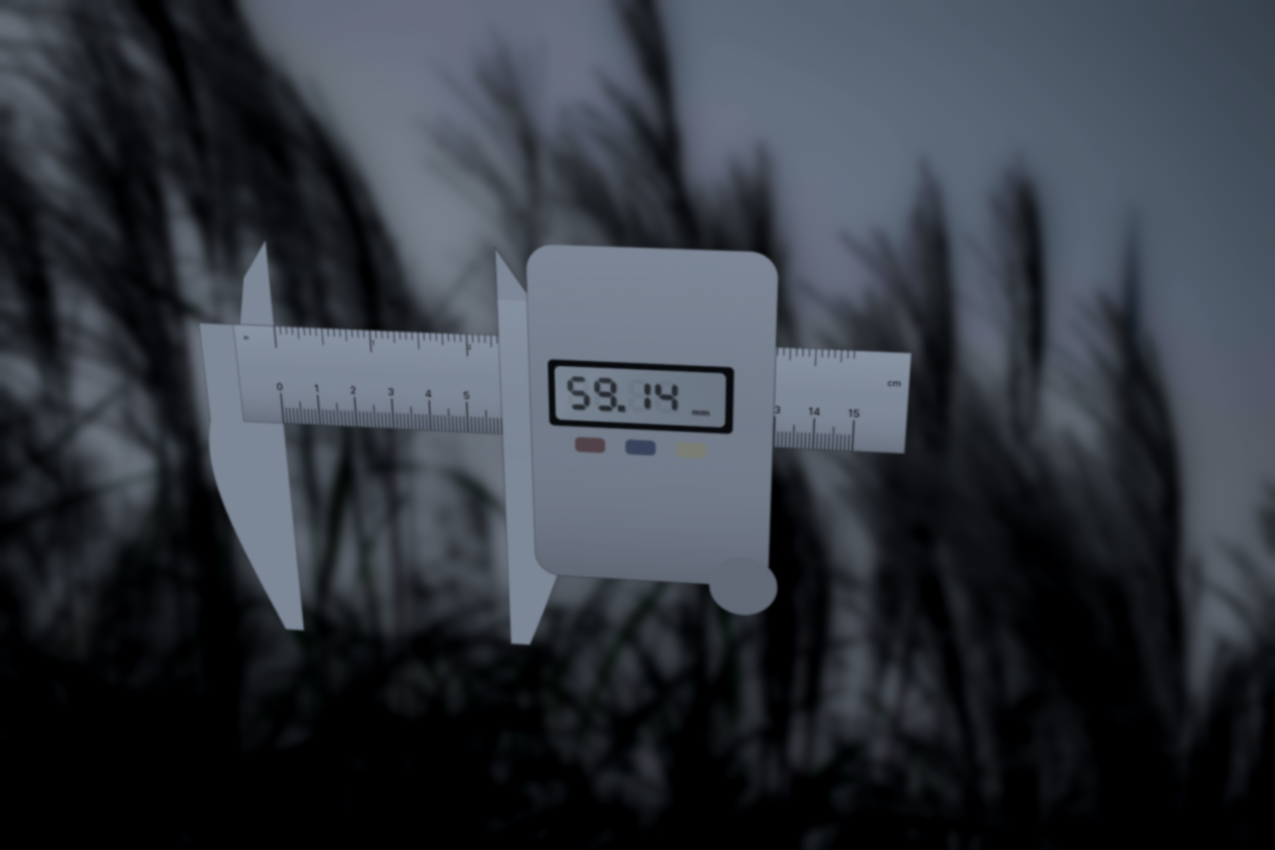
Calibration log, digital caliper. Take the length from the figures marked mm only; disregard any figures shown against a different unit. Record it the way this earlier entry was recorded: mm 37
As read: mm 59.14
